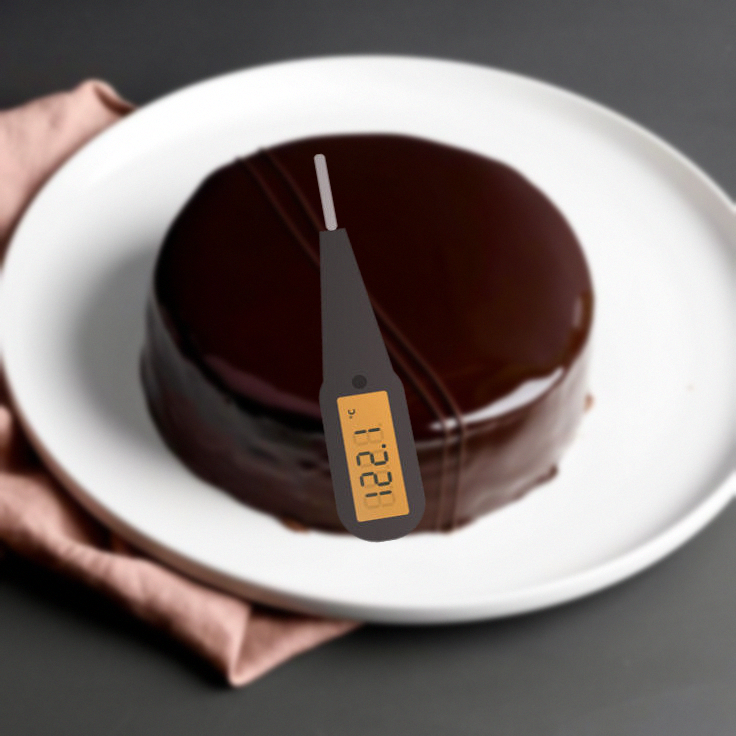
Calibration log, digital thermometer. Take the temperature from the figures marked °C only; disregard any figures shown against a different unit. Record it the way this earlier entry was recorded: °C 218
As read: °C 122.1
